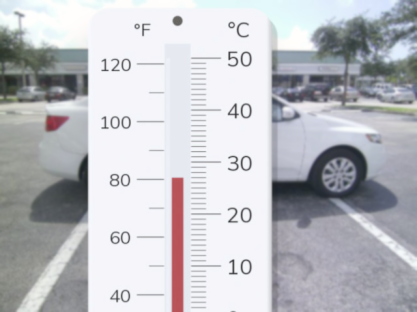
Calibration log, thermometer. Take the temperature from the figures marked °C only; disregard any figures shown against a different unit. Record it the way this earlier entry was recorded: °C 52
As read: °C 27
